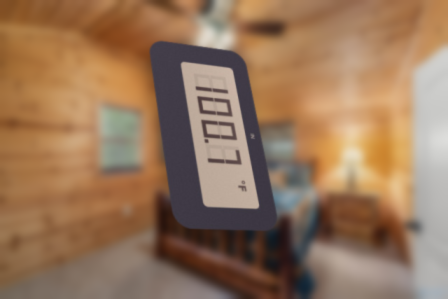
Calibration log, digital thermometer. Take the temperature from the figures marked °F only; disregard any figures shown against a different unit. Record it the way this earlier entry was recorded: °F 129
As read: °F 100.7
